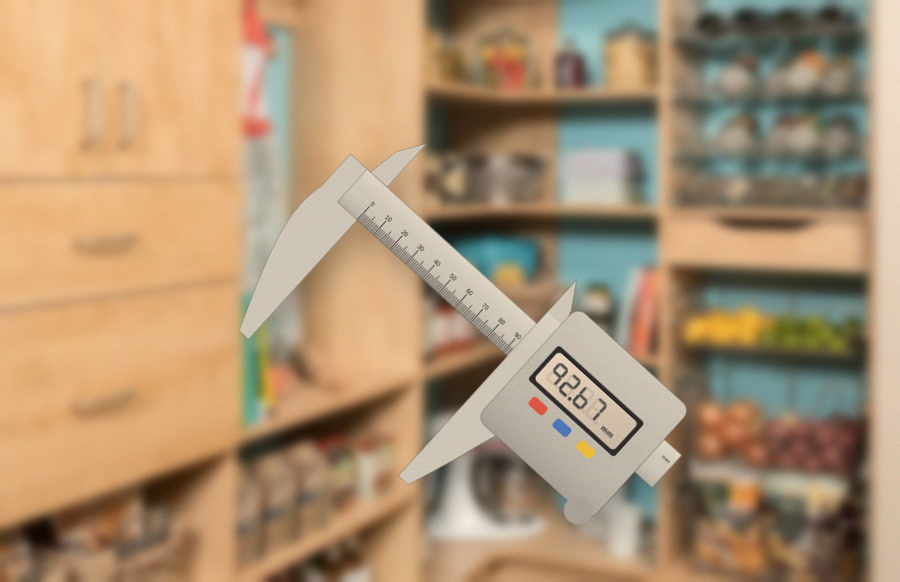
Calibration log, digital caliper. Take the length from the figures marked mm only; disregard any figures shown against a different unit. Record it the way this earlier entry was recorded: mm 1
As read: mm 92.67
